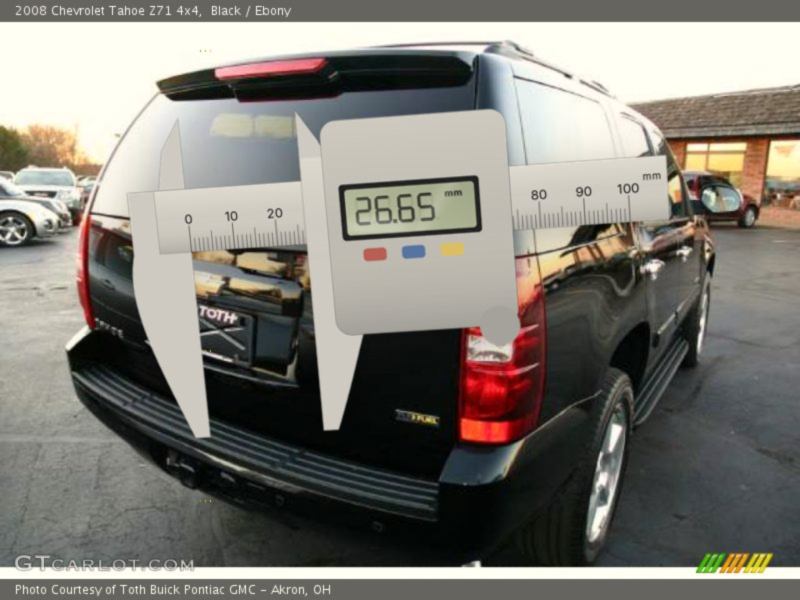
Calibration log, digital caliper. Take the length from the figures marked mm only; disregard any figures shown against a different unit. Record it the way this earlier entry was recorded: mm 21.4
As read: mm 26.65
